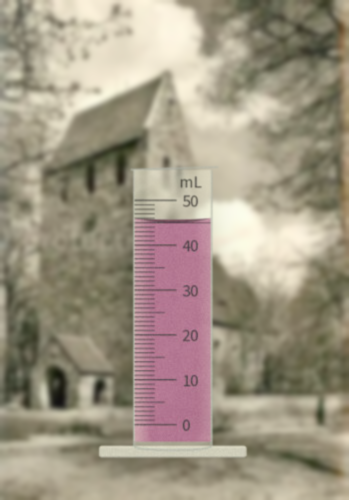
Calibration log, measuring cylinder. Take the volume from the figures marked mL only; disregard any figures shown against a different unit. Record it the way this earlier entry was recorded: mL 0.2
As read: mL 45
